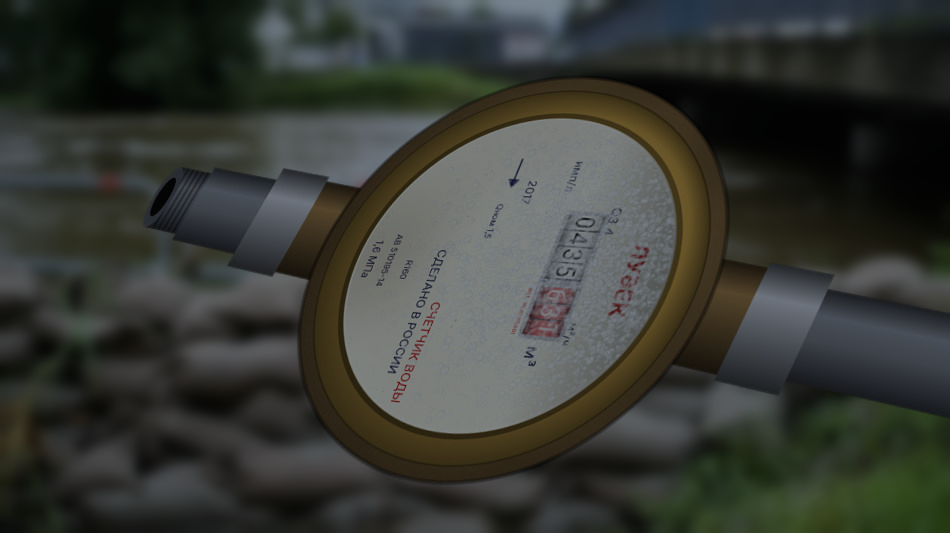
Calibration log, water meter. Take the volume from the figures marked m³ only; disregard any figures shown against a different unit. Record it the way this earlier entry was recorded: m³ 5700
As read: m³ 435.631
